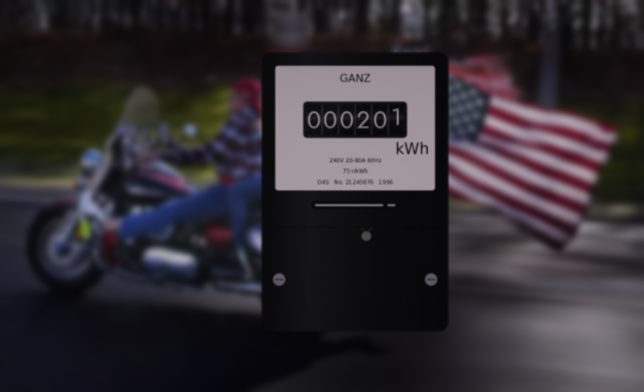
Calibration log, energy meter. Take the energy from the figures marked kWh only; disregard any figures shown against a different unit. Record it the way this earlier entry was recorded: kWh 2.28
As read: kWh 201
